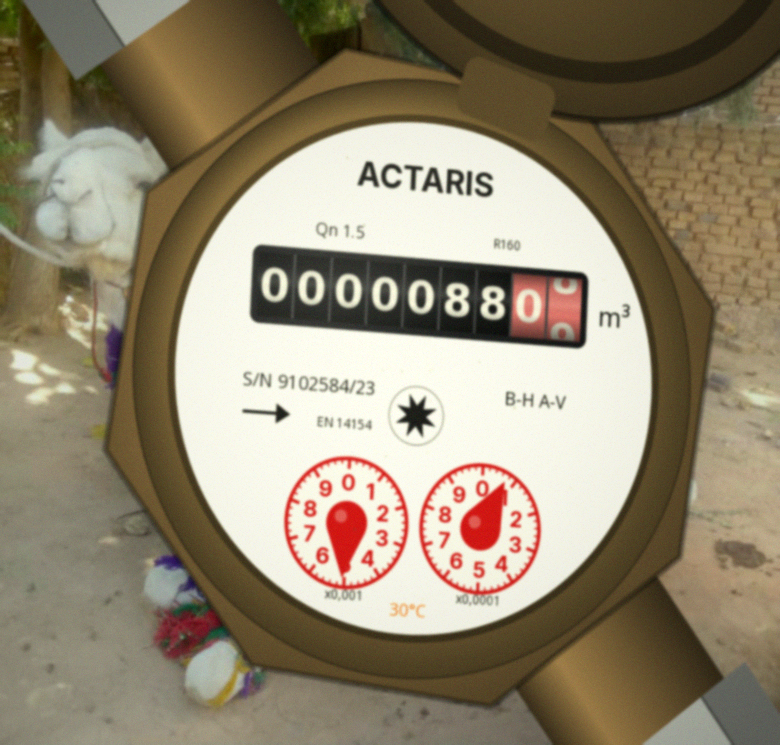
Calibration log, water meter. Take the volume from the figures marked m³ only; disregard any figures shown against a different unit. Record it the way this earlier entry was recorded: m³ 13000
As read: m³ 88.0850
